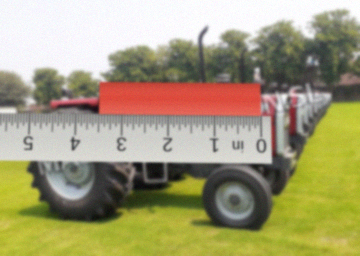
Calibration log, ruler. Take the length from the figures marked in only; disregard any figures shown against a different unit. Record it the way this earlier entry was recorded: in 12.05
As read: in 3.5
